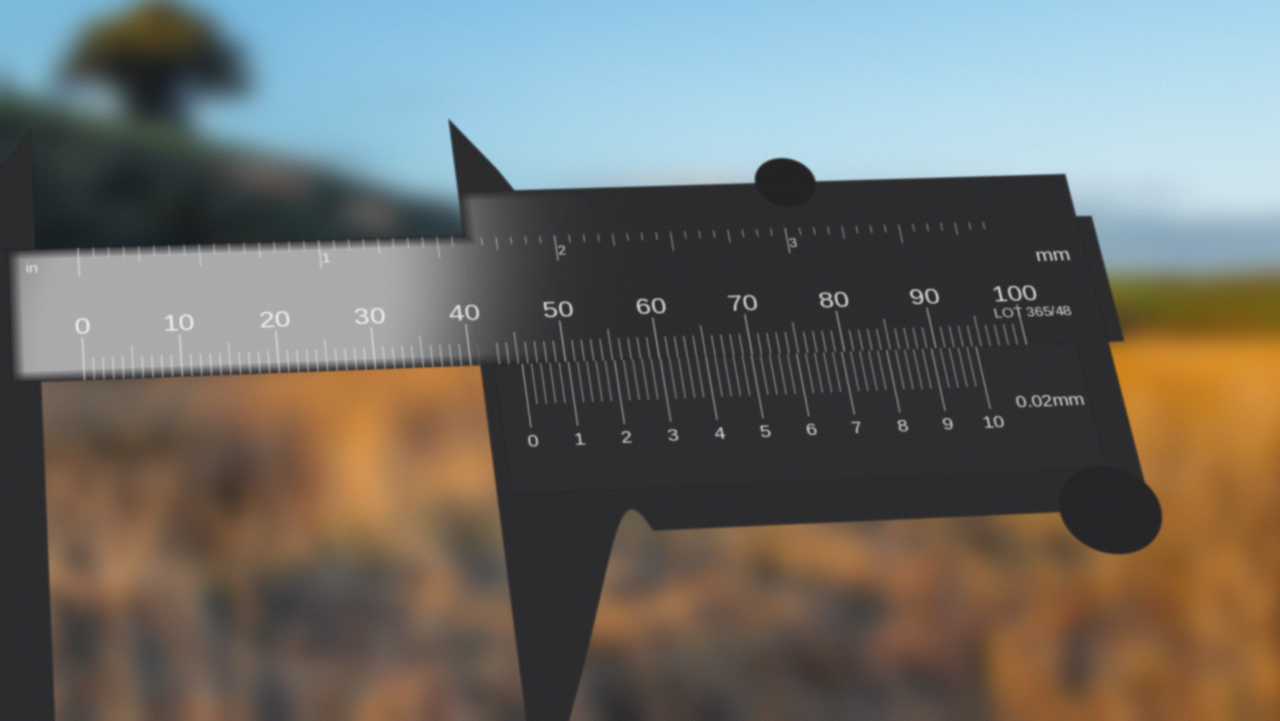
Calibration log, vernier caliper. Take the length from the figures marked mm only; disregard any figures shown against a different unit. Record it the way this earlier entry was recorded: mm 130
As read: mm 45.4
